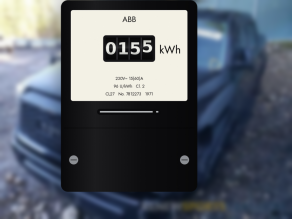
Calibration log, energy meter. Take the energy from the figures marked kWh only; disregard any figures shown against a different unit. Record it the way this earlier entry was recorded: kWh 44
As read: kWh 155
